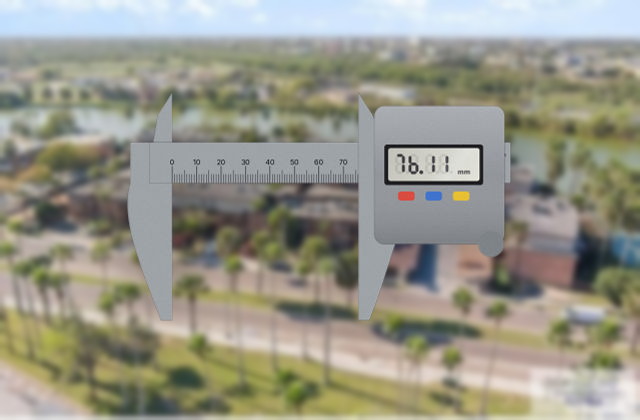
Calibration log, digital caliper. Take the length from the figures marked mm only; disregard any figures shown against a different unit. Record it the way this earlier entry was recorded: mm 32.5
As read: mm 76.11
